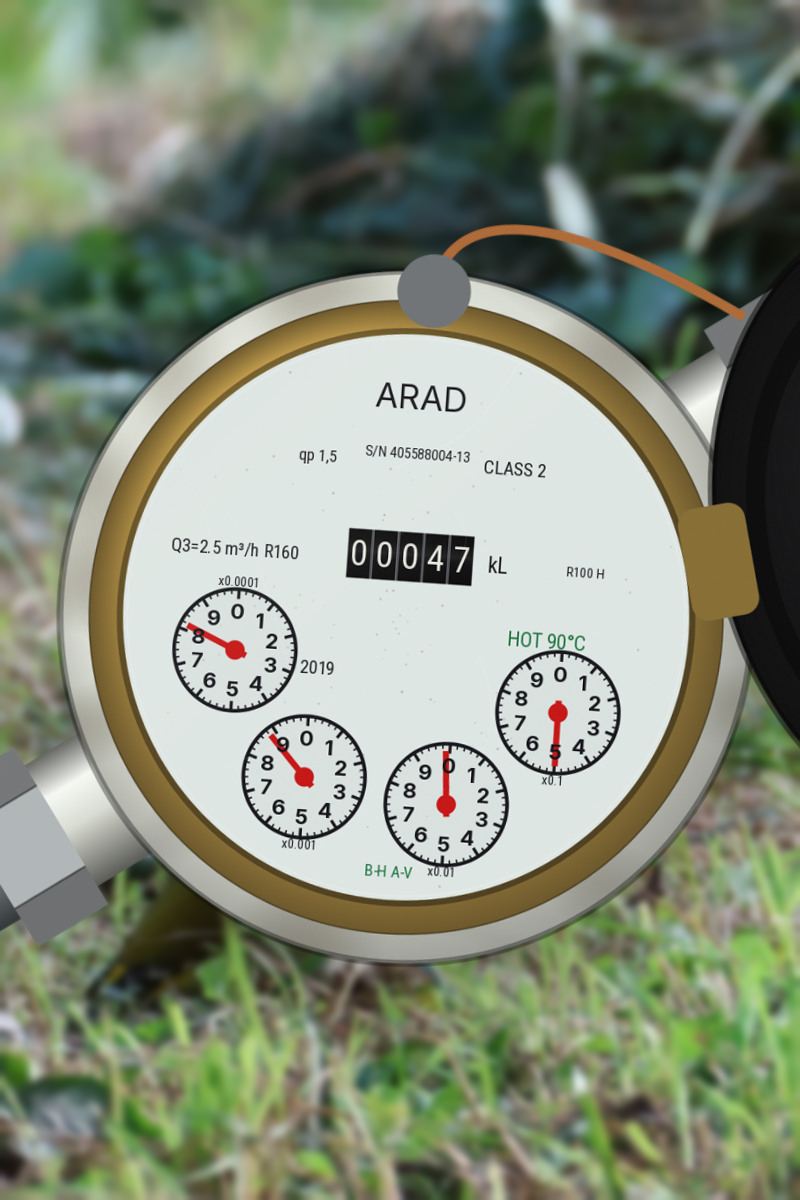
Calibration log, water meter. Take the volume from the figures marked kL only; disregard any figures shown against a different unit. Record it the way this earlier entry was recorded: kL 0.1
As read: kL 47.4988
